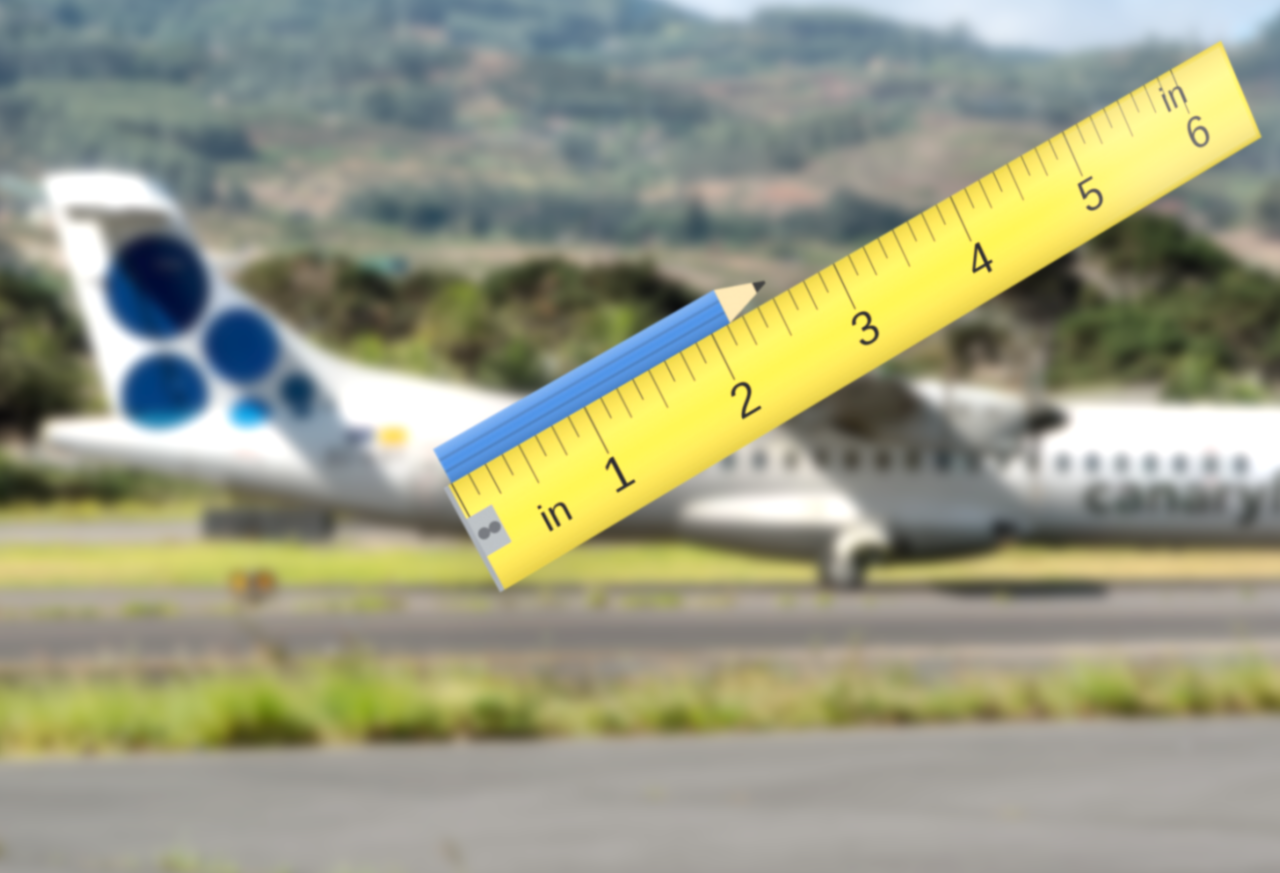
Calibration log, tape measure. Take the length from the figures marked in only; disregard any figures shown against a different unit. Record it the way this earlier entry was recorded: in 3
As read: in 2.5
